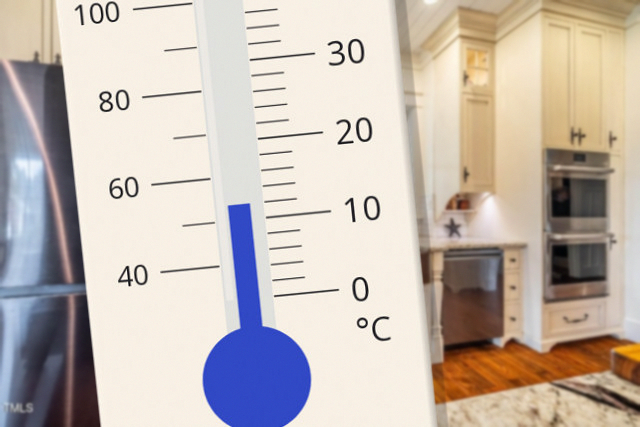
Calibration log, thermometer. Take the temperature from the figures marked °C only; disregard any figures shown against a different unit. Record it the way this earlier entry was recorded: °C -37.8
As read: °C 12
